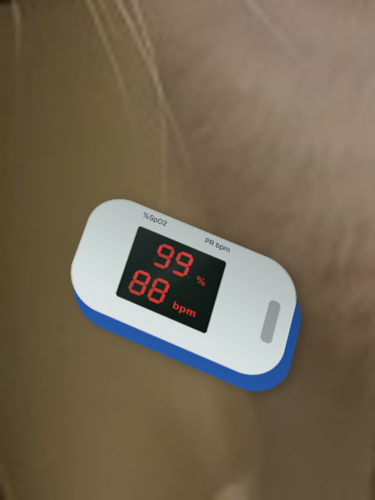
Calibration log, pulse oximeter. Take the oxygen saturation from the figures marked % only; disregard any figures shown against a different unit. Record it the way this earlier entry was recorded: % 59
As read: % 99
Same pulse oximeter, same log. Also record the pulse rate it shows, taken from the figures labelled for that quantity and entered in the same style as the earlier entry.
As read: bpm 88
